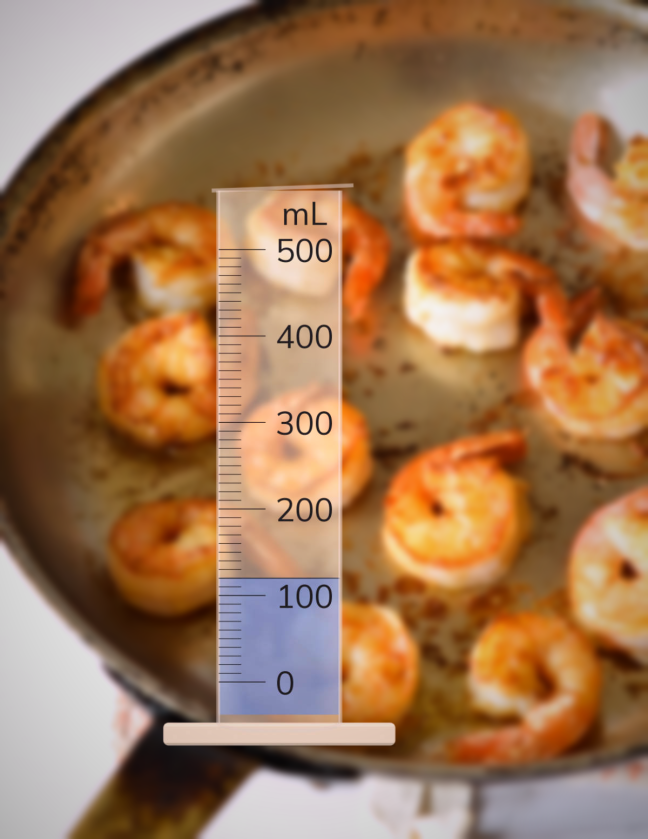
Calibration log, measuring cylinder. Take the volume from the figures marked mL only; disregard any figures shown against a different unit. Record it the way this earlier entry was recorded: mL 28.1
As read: mL 120
